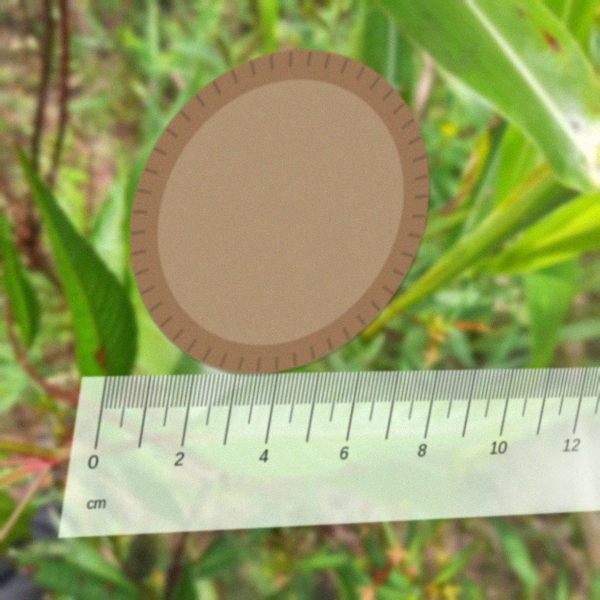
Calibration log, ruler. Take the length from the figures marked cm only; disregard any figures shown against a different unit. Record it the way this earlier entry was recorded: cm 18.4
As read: cm 7
